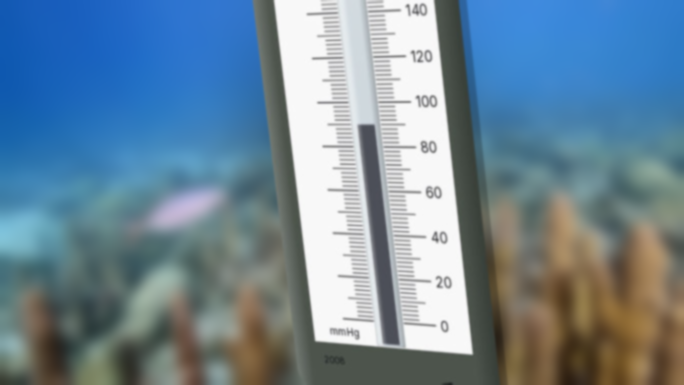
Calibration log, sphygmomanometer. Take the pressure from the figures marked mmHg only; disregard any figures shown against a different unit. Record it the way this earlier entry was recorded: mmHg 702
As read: mmHg 90
